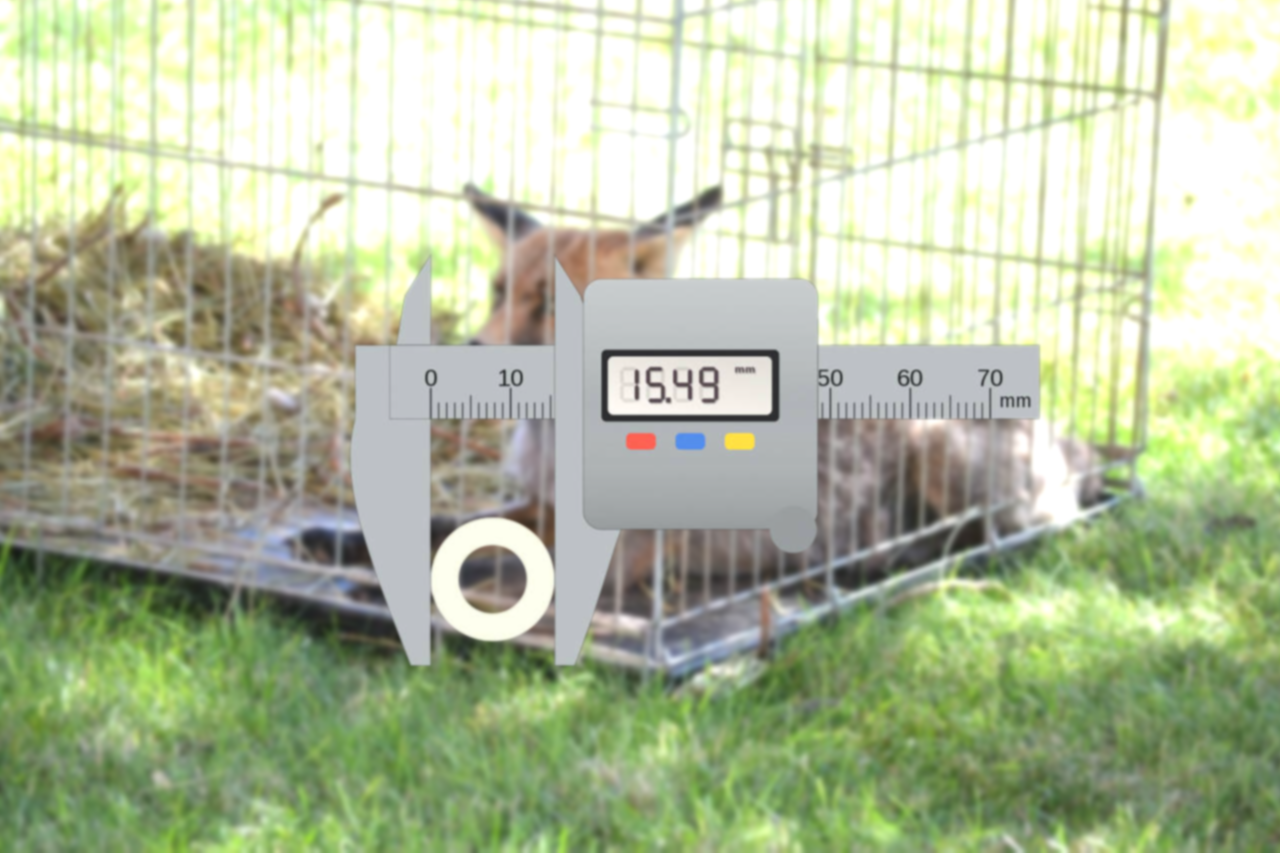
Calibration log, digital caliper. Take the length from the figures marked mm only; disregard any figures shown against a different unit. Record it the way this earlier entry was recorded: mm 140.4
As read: mm 15.49
